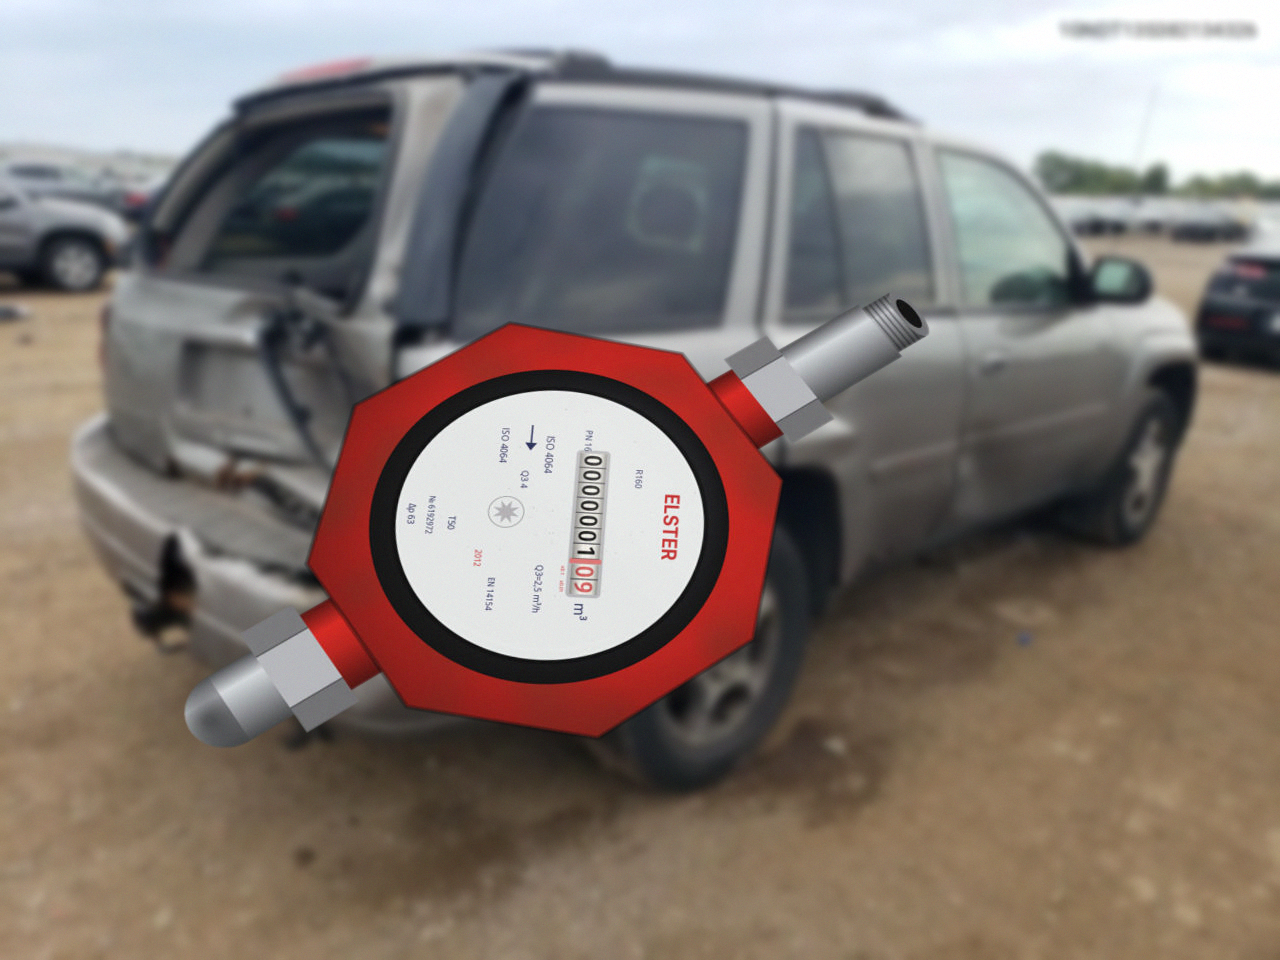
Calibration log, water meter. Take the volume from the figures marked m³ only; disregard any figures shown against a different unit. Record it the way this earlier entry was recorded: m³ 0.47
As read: m³ 1.09
